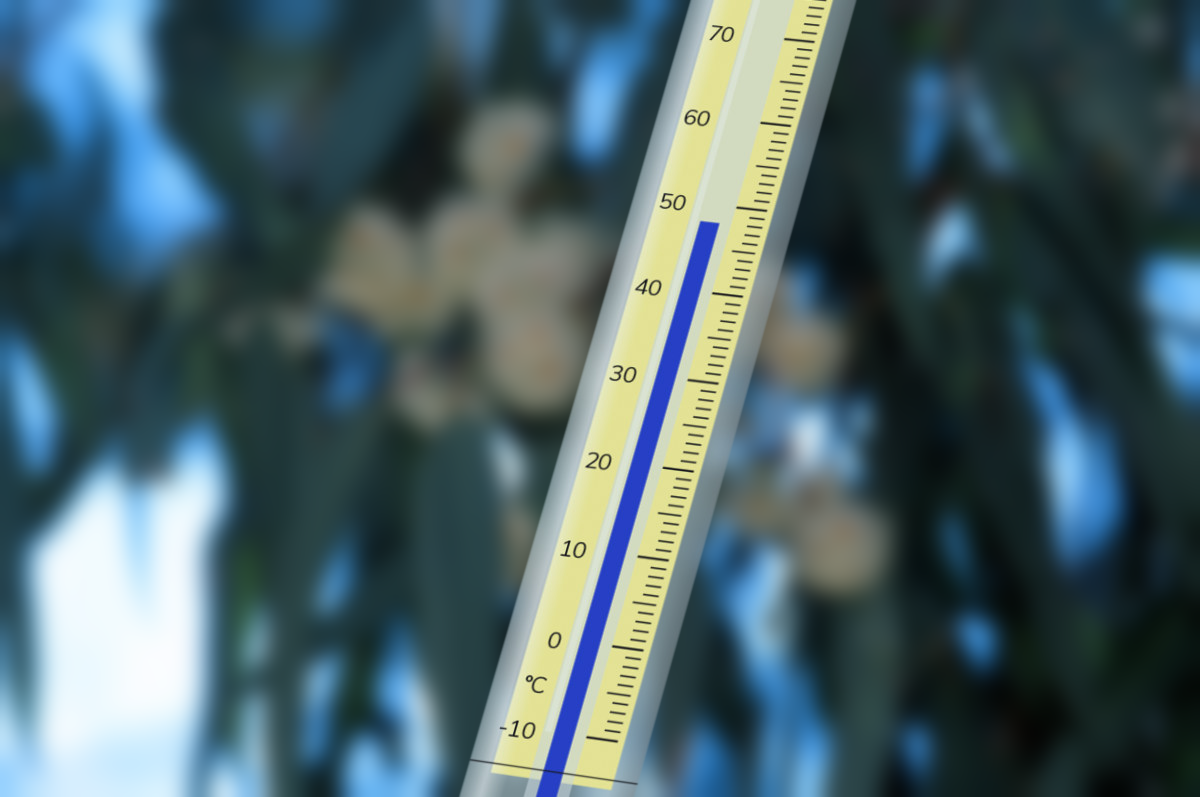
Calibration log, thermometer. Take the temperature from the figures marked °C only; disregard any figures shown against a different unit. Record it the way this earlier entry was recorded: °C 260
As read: °C 48
